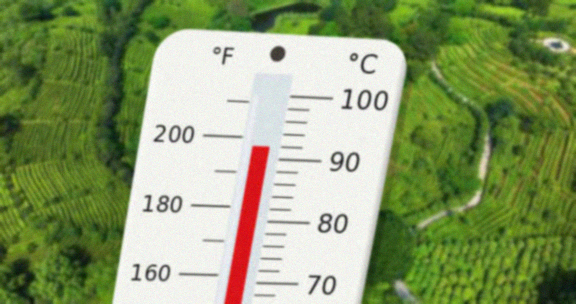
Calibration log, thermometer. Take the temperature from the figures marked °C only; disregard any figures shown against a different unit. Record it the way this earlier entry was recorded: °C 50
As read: °C 92
